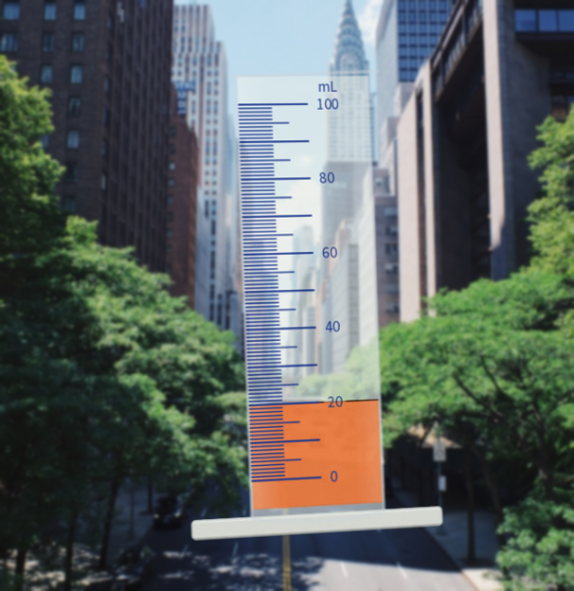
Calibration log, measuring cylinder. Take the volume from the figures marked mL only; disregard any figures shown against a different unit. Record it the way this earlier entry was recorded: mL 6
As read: mL 20
